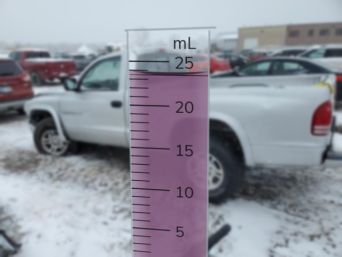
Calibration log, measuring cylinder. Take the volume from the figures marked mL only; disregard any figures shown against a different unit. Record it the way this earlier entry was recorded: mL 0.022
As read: mL 23.5
